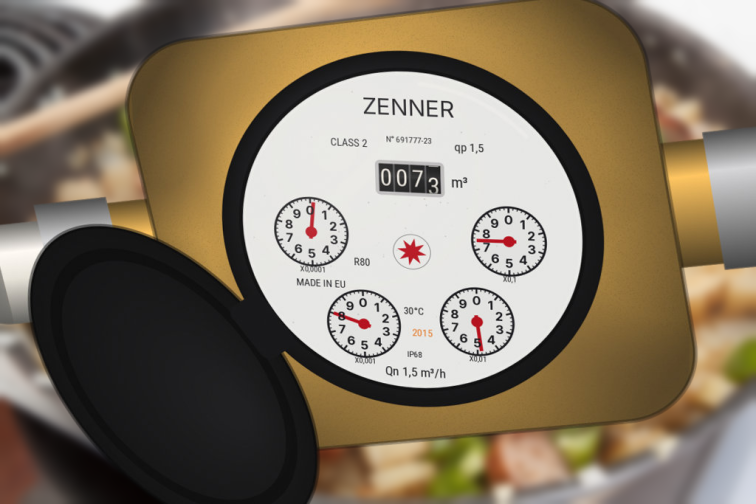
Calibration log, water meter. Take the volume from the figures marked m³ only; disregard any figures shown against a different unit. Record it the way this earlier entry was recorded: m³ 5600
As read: m³ 72.7480
